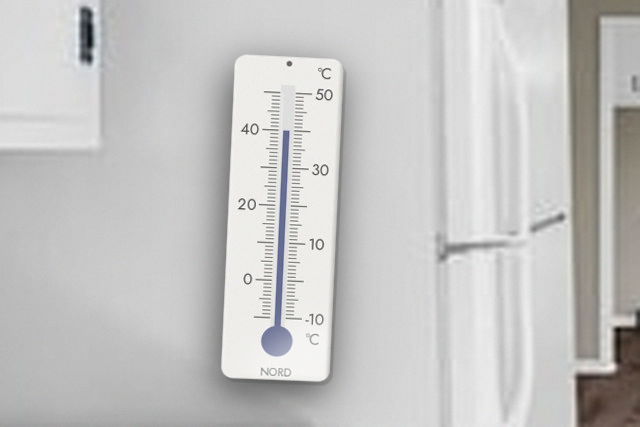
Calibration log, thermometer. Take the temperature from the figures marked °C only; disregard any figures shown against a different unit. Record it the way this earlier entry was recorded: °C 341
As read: °C 40
